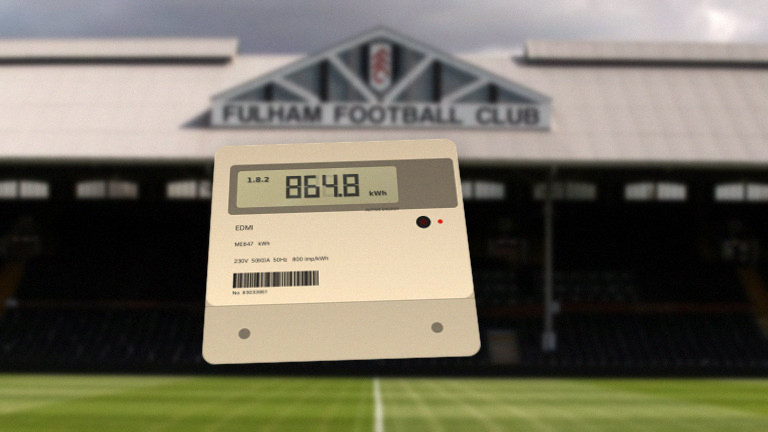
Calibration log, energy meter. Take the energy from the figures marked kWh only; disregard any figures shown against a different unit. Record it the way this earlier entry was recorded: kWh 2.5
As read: kWh 864.8
